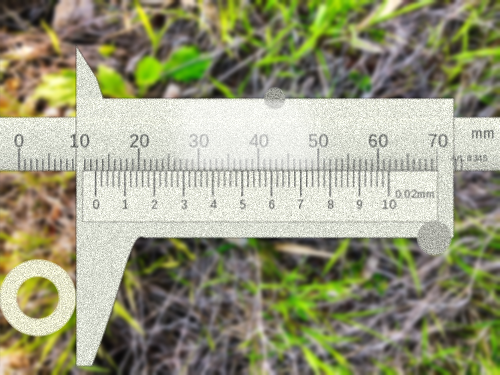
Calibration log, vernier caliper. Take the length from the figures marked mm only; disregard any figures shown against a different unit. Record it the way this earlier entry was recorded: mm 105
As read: mm 12.8
